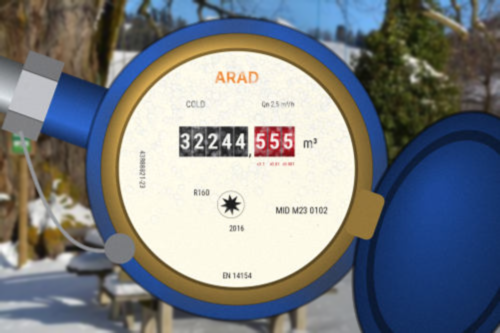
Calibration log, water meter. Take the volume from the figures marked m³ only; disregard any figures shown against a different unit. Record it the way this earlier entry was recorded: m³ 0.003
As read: m³ 32244.555
